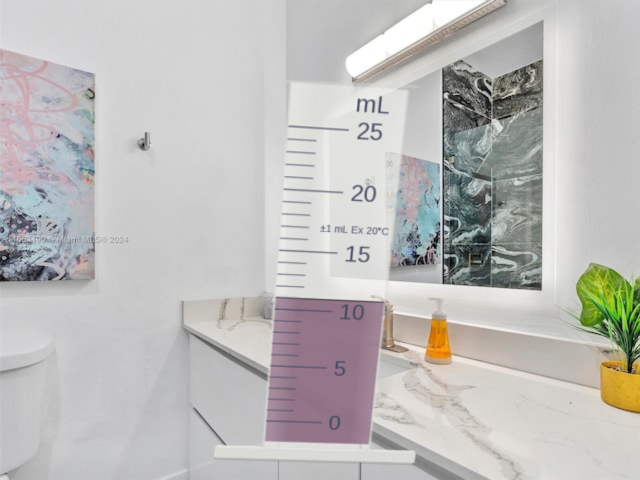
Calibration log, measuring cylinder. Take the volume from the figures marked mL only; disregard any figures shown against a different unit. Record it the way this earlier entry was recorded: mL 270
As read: mL 11
